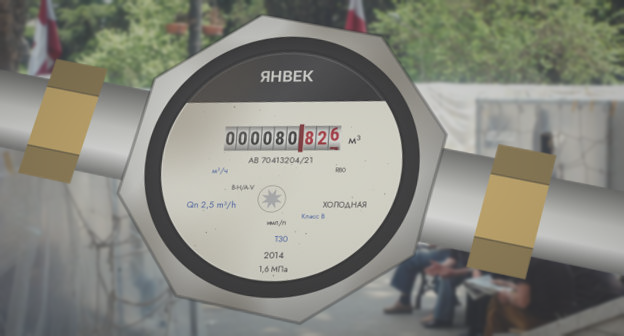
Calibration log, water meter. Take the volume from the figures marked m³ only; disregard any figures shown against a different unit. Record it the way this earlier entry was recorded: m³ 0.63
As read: m³ 80.826
